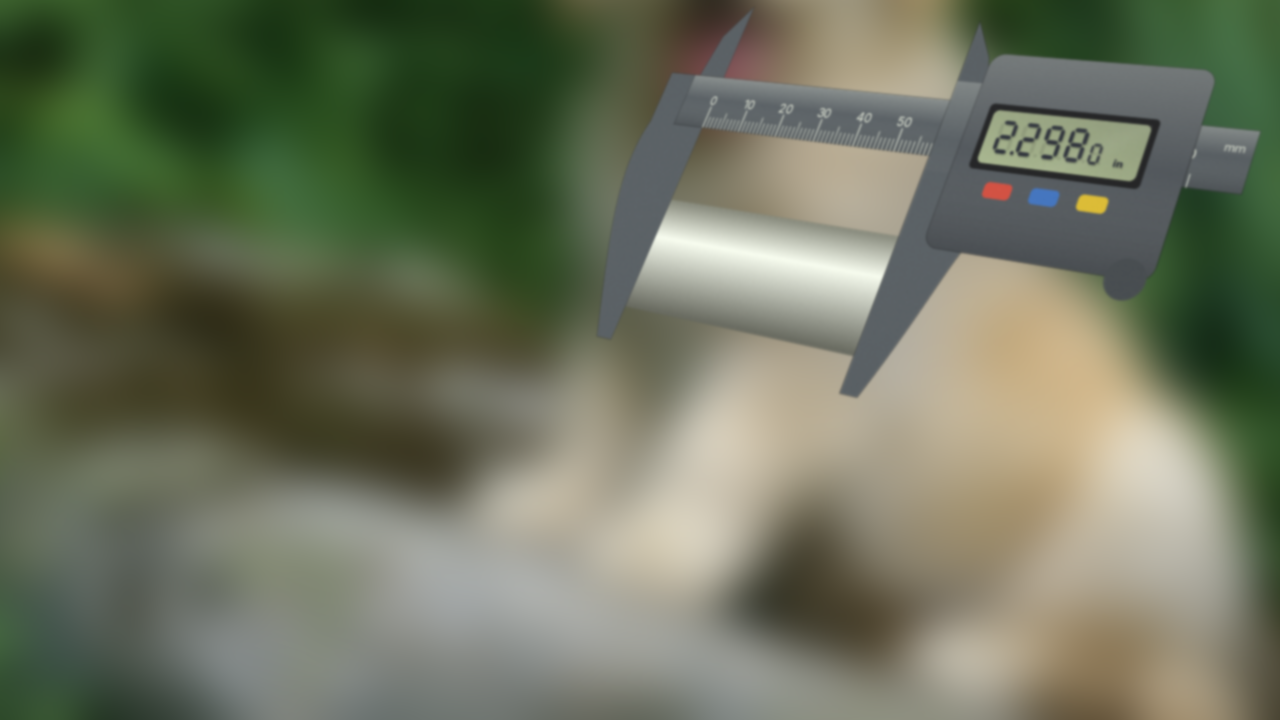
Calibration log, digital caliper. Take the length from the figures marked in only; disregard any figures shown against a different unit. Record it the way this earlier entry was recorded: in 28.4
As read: in 2.2980
